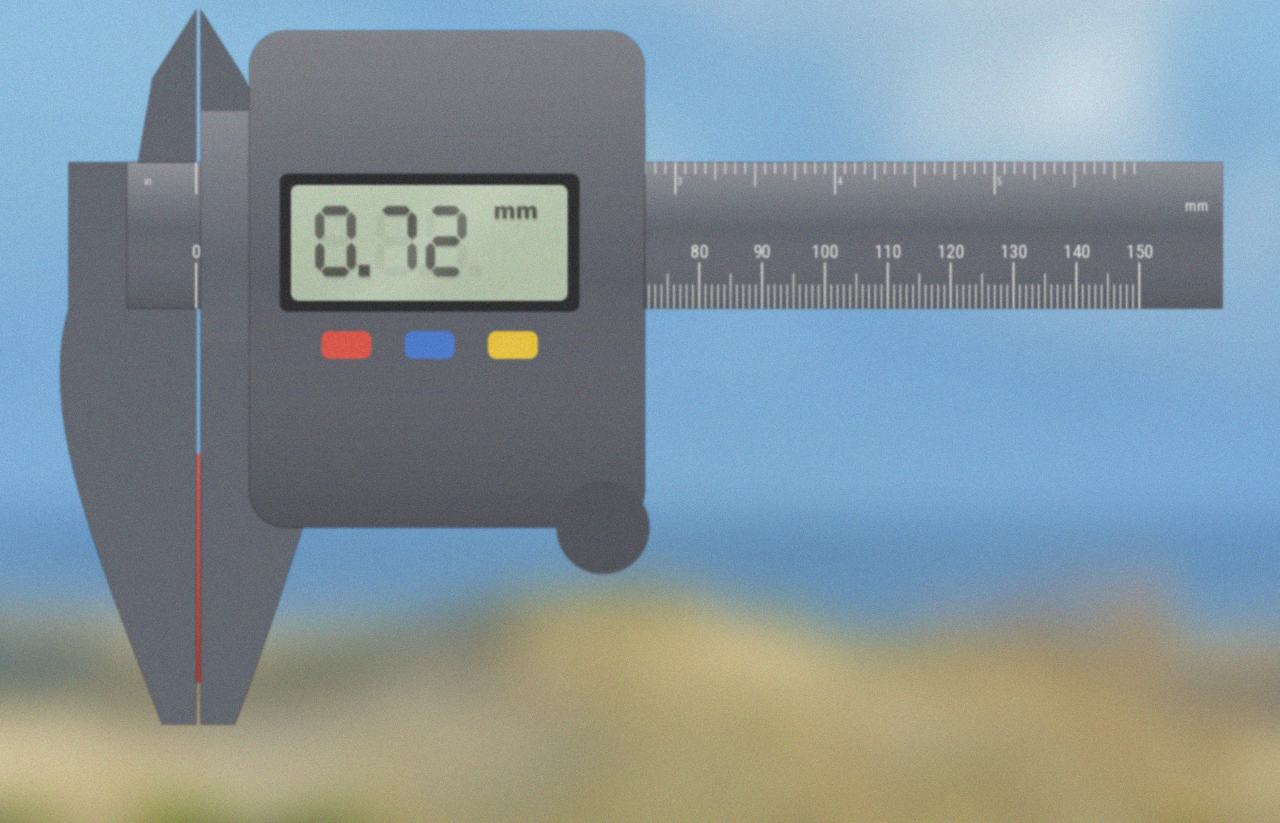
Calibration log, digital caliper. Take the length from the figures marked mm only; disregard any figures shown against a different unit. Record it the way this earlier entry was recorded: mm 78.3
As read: mm 0.72
